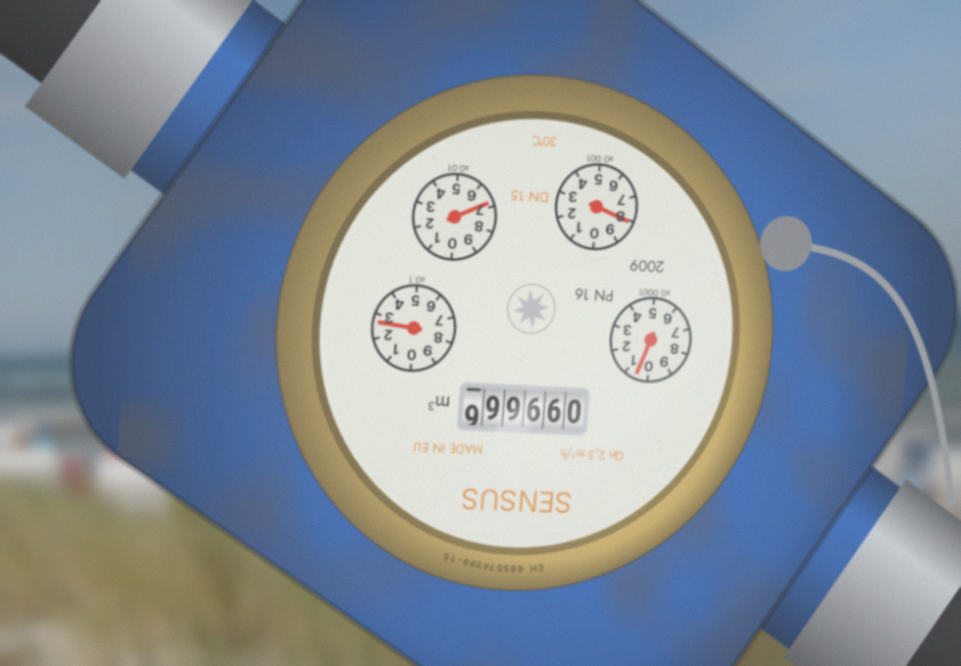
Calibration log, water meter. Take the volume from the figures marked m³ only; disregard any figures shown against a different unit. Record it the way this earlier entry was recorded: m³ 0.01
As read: m³ 99666.2680
